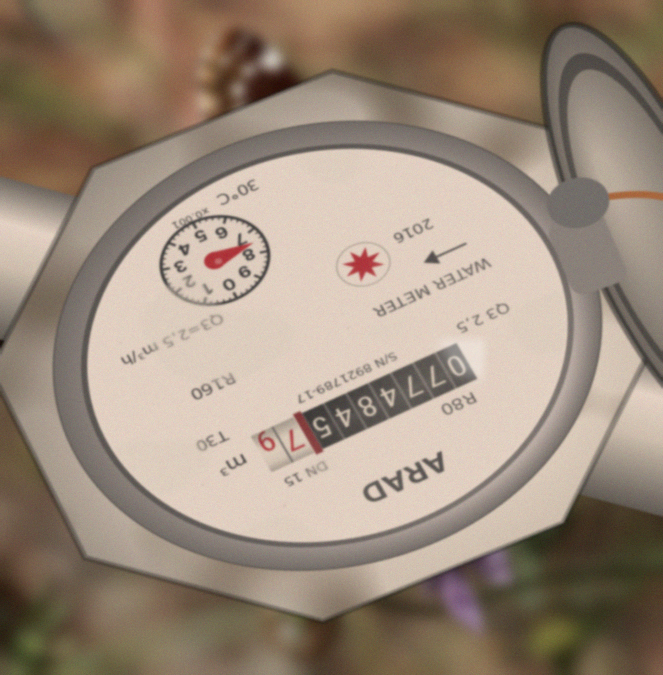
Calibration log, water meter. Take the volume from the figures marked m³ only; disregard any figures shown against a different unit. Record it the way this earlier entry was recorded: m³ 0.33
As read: m³ 774845.787
